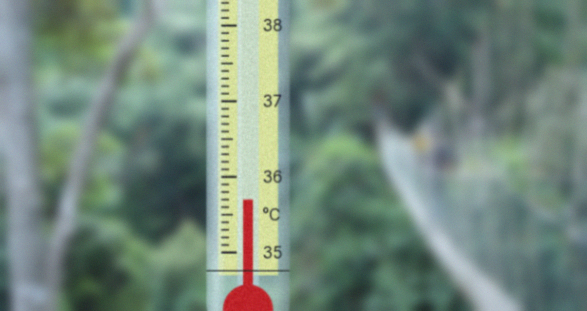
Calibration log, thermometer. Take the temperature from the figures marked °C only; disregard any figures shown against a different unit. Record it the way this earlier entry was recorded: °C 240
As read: °C 35.7
